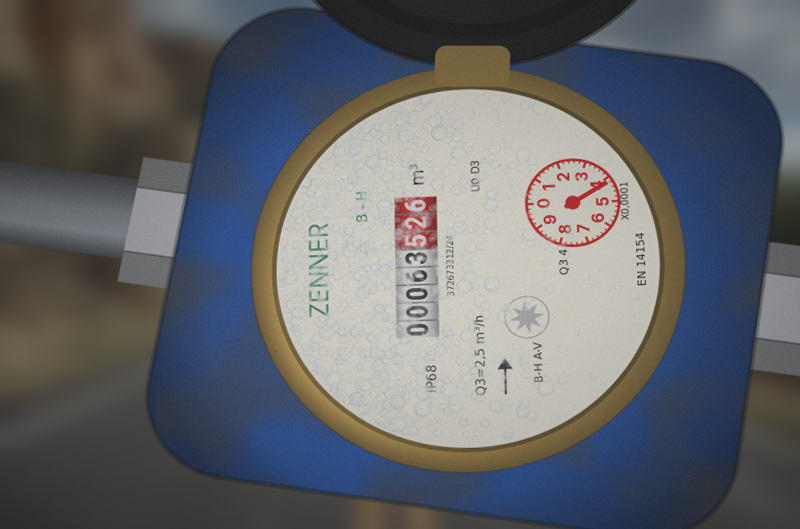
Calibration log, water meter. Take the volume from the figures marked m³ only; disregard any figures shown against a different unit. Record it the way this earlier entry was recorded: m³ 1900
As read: m³ 63.5264
